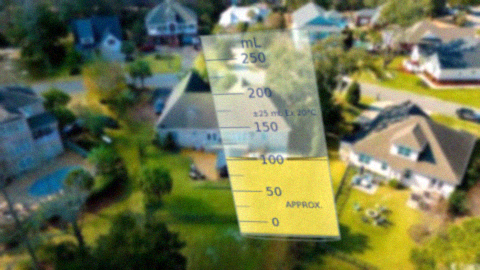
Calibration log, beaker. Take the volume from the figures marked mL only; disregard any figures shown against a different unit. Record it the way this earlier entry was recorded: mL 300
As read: mL 100
